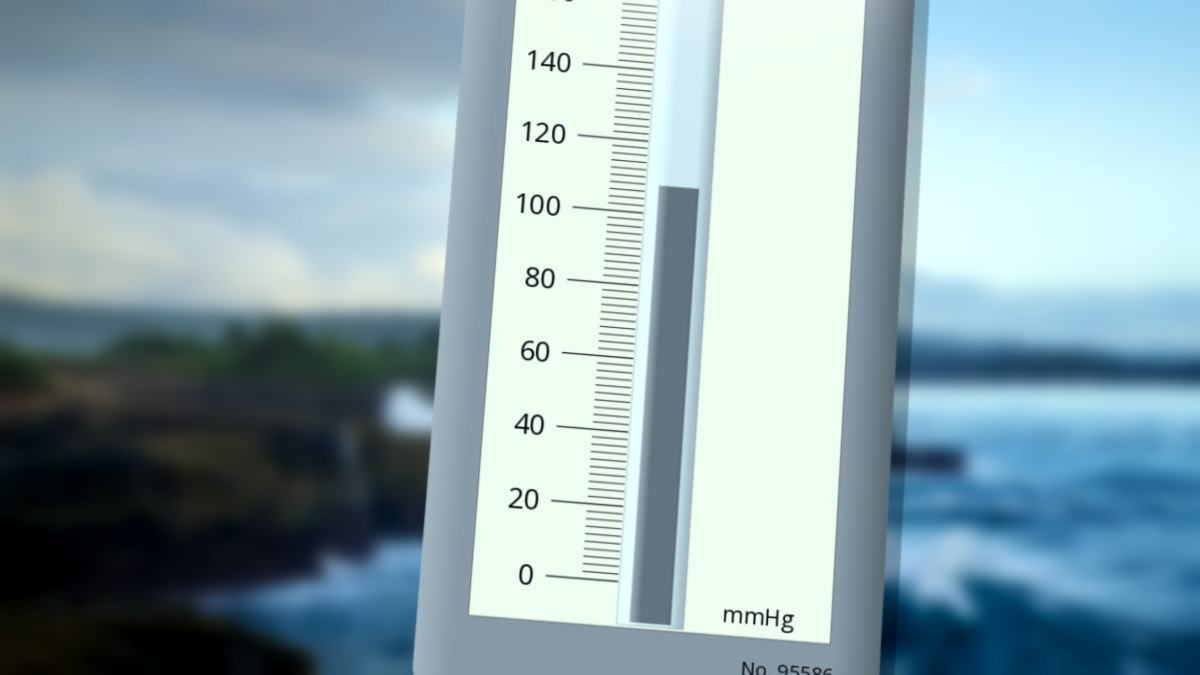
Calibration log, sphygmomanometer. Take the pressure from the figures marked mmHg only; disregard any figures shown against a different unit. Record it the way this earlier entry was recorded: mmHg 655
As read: mmHg 108
